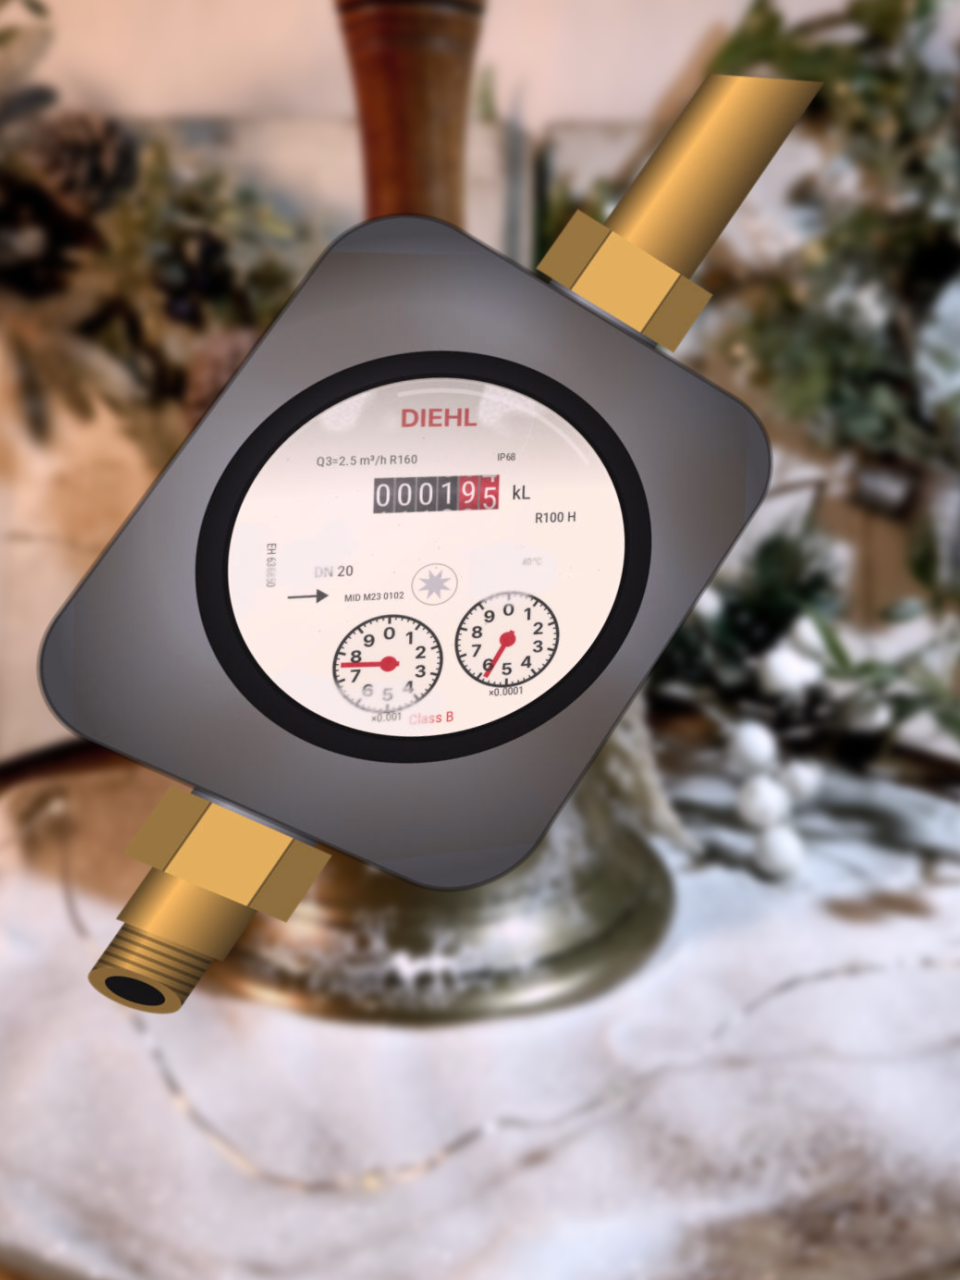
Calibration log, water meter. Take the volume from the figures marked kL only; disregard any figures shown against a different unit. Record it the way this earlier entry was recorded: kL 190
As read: kL 1.9475
